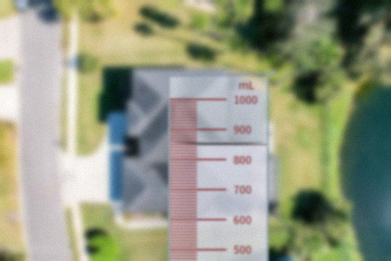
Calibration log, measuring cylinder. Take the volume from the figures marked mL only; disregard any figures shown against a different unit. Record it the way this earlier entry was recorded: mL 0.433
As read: mL 850
